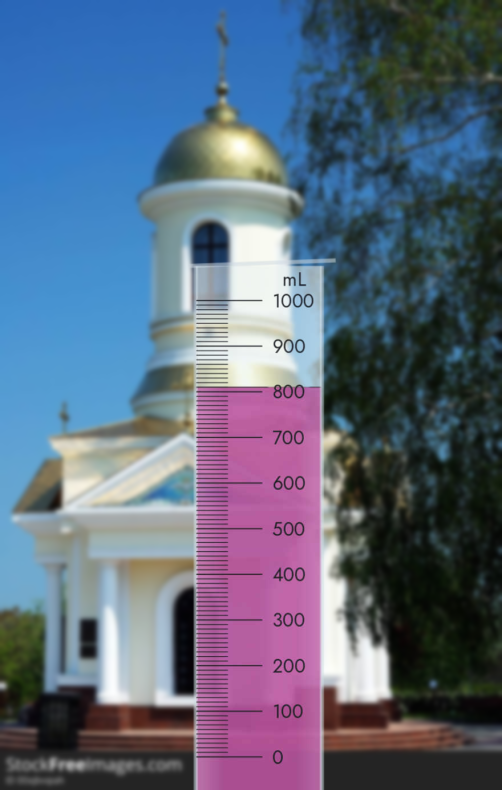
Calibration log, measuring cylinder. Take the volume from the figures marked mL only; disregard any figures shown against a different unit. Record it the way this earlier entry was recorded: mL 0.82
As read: mL 810
